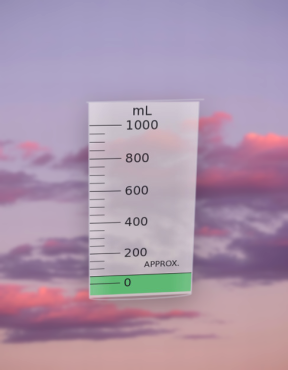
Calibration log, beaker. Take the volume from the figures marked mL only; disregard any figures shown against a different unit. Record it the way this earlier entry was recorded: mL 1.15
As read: mL 50
